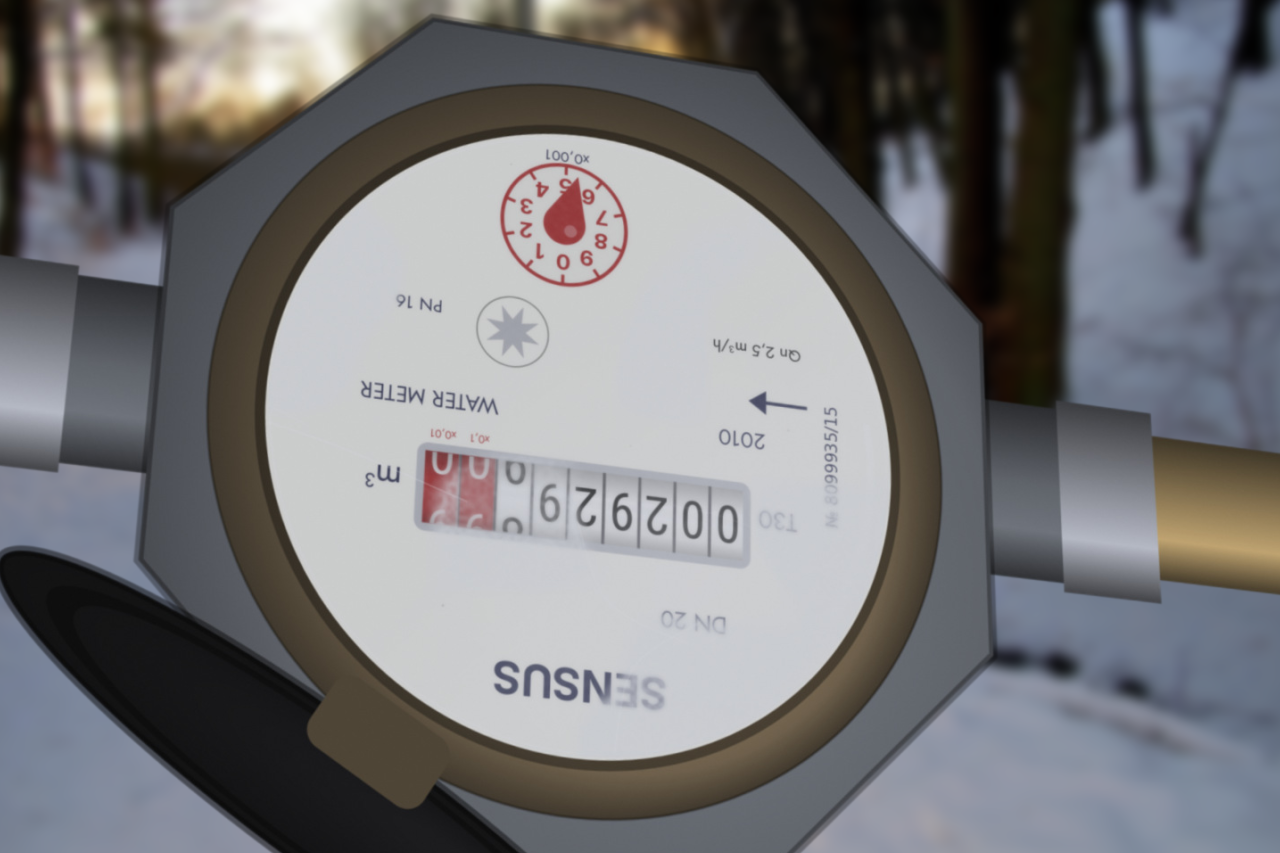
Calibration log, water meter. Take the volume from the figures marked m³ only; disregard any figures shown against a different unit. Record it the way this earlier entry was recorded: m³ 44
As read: m³ 29298.995
